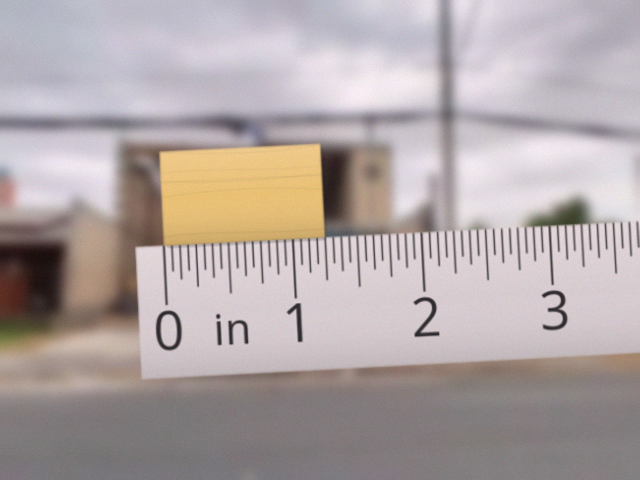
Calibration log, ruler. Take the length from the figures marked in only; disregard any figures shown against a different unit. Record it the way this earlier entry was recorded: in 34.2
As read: in 1.25
